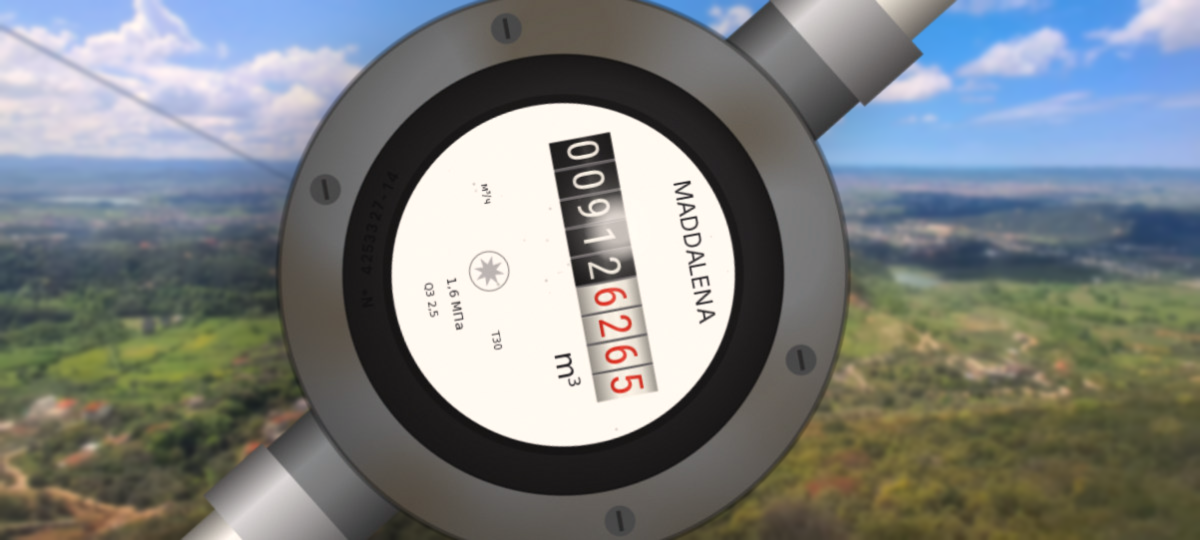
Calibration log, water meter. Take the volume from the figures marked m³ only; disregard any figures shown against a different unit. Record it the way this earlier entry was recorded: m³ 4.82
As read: m³ 912.6265
